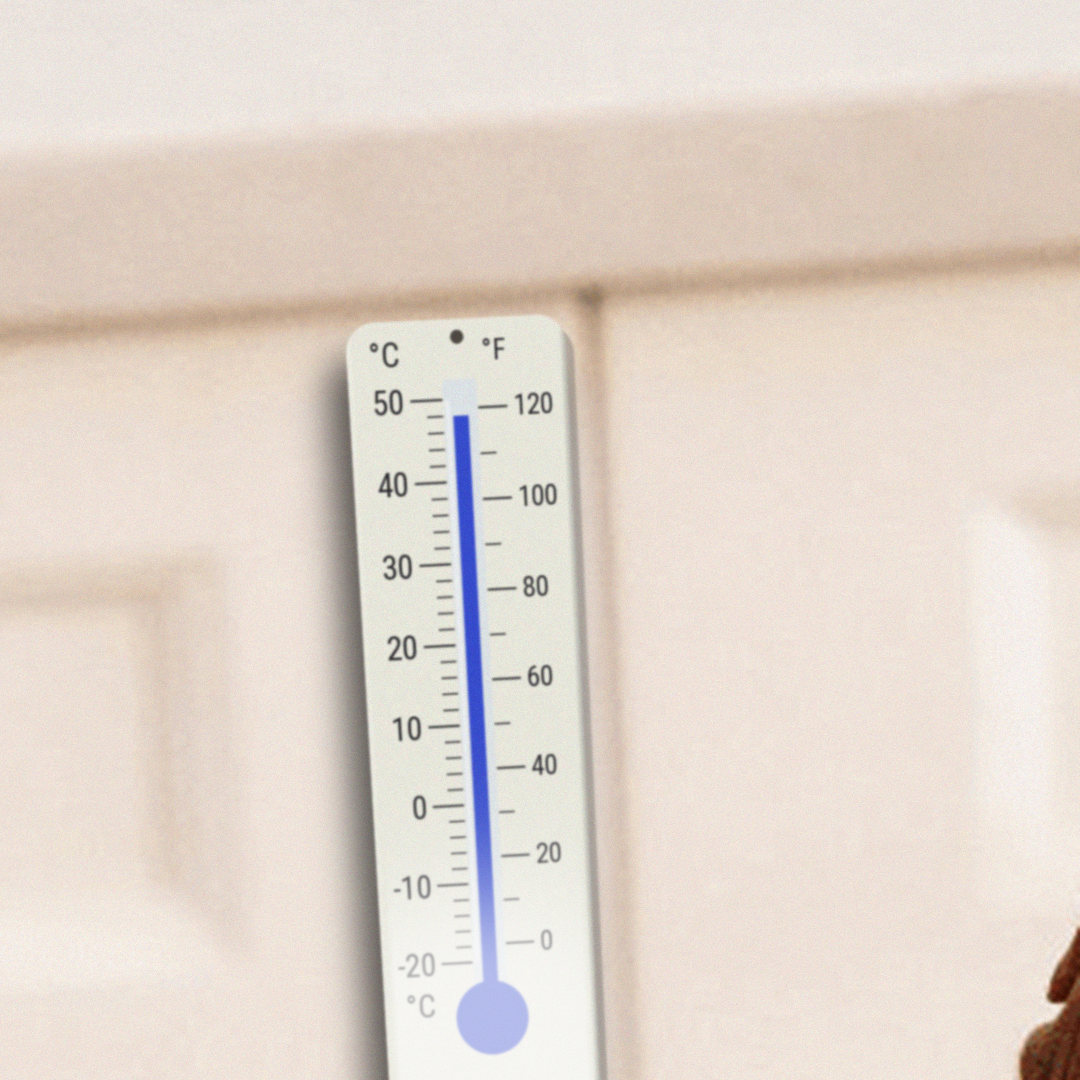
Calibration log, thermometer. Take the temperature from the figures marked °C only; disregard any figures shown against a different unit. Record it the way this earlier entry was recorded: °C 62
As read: °C 48
